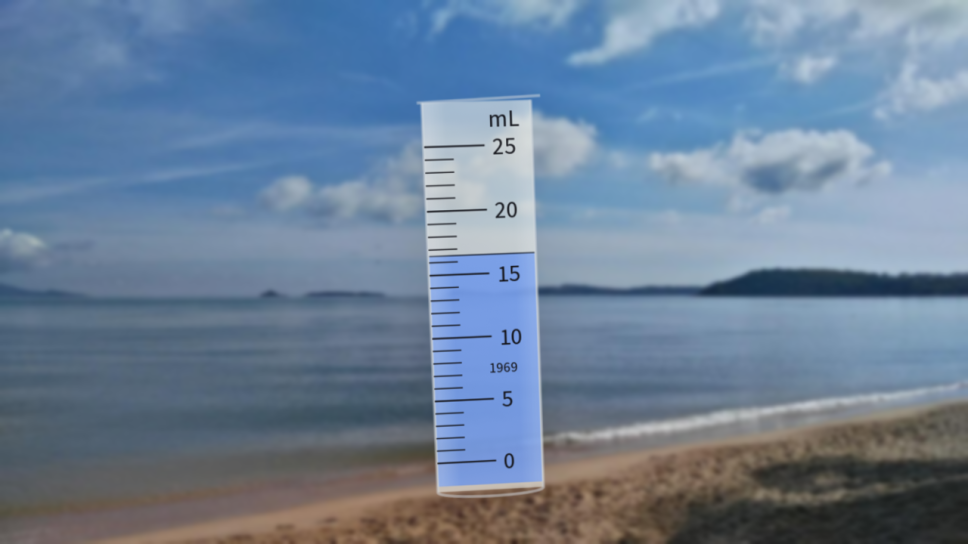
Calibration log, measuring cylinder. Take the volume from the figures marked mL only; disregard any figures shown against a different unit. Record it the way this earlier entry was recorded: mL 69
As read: mL 16.5
